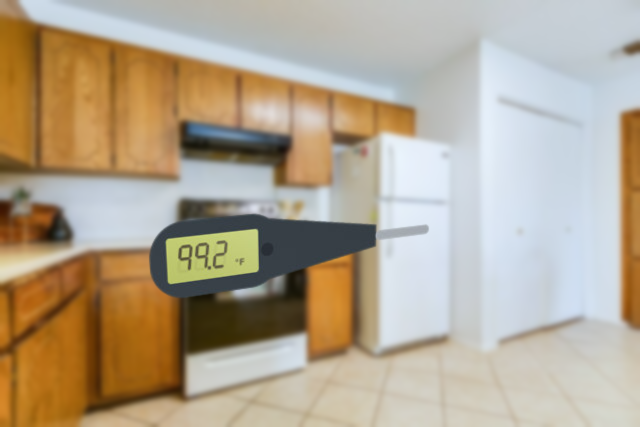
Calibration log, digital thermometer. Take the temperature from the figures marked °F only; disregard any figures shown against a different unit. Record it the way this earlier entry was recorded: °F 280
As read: °F 99.2
